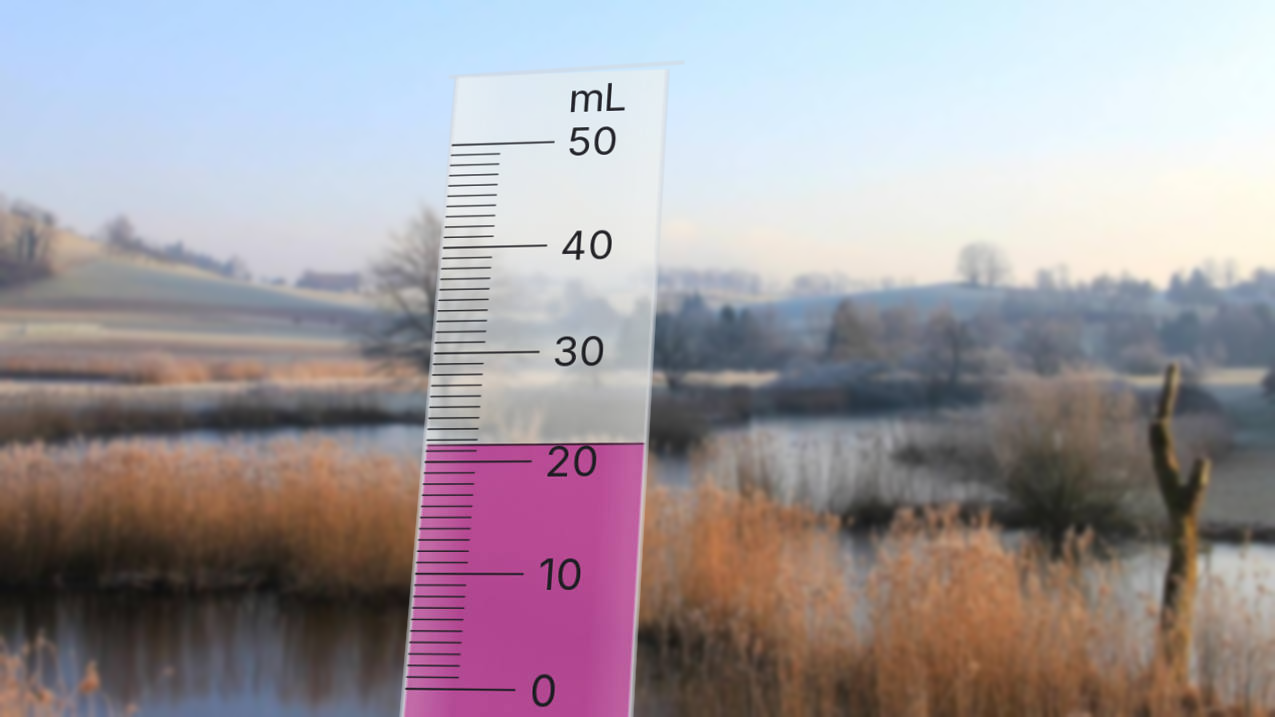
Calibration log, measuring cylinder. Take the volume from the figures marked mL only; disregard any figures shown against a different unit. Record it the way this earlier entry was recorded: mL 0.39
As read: mL 21.5
